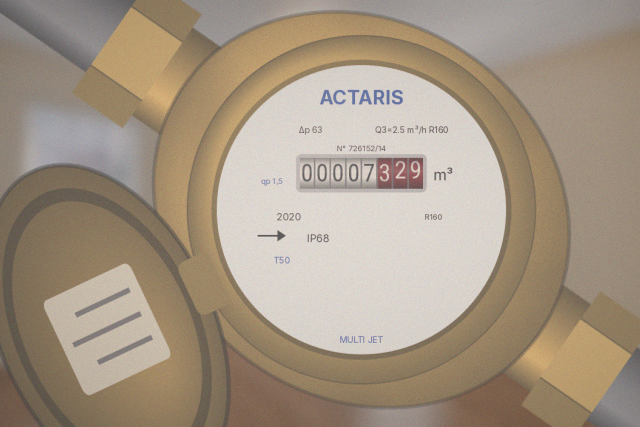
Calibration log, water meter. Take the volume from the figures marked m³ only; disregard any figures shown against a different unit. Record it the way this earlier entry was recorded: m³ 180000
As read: m³ 7.329
